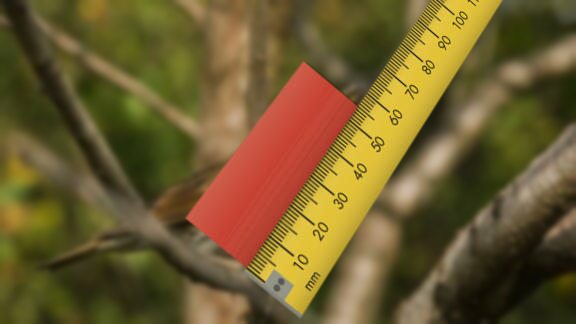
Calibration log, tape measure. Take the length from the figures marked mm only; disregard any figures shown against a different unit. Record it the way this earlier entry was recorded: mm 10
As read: mm 55
